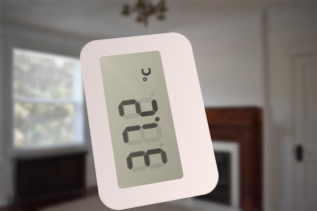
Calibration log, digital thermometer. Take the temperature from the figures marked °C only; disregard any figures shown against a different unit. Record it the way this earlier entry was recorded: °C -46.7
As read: °C 37.2
